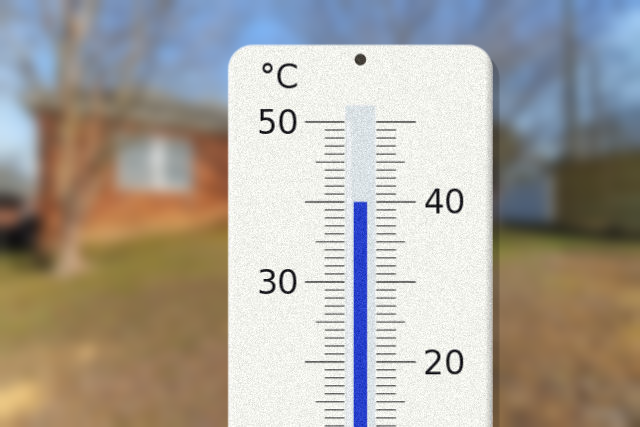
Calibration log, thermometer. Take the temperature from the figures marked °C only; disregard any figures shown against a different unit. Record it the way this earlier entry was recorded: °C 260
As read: °C 40
